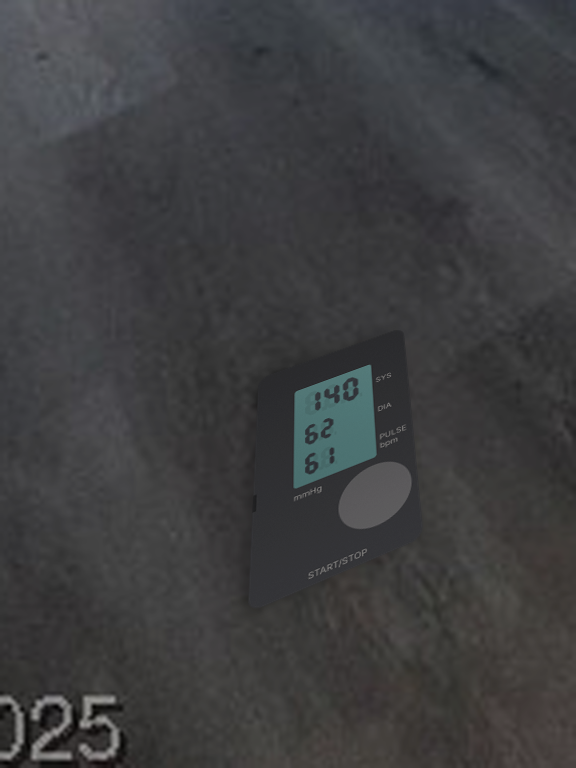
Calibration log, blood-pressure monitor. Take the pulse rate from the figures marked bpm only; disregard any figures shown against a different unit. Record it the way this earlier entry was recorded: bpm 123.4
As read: bpm 61
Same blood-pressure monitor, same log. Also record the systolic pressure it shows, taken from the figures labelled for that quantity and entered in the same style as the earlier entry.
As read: mmHg 140
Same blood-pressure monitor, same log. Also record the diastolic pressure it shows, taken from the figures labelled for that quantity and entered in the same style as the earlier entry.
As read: mmHg 62
